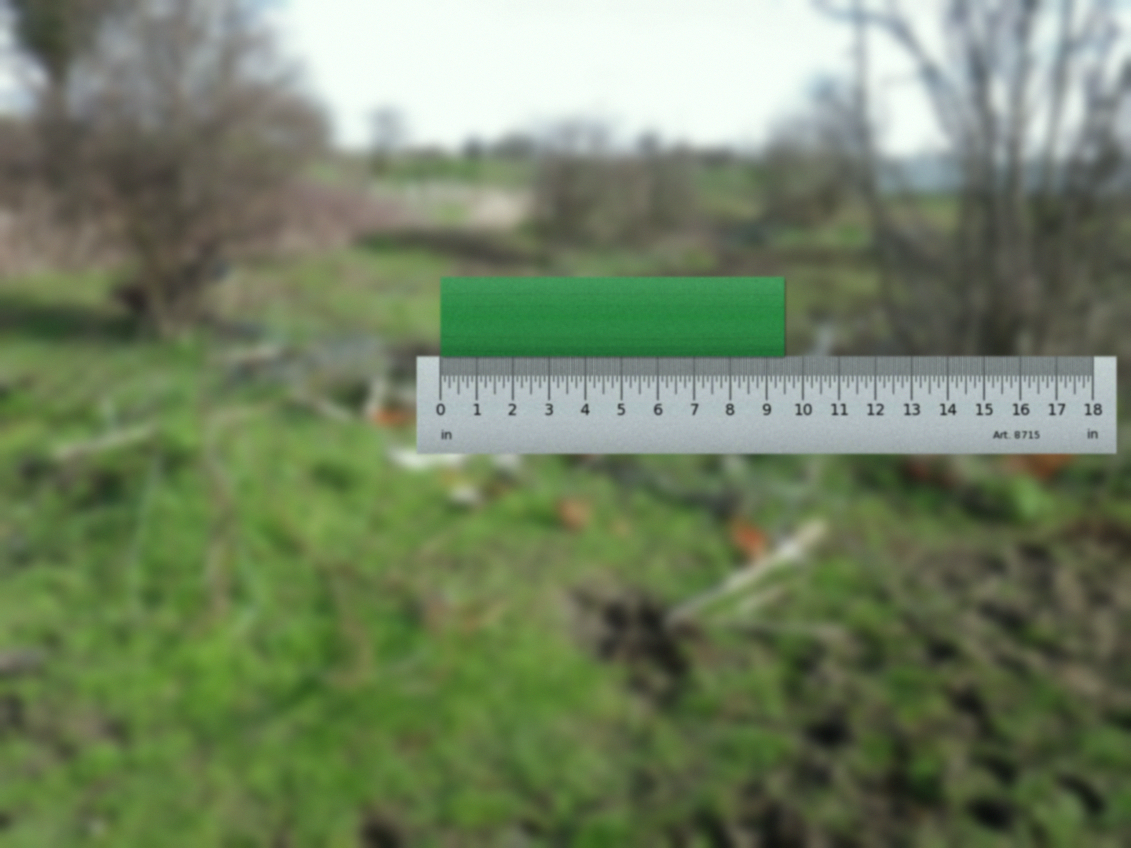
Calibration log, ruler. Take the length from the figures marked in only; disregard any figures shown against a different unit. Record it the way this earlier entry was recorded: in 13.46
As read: in 9.5
